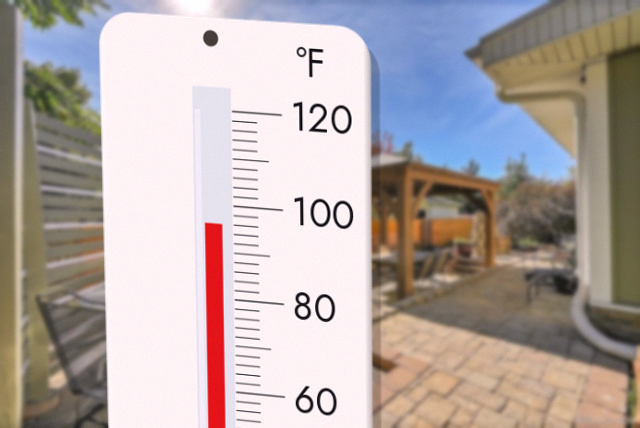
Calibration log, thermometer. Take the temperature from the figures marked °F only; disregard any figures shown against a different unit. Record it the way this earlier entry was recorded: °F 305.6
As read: °F 96
